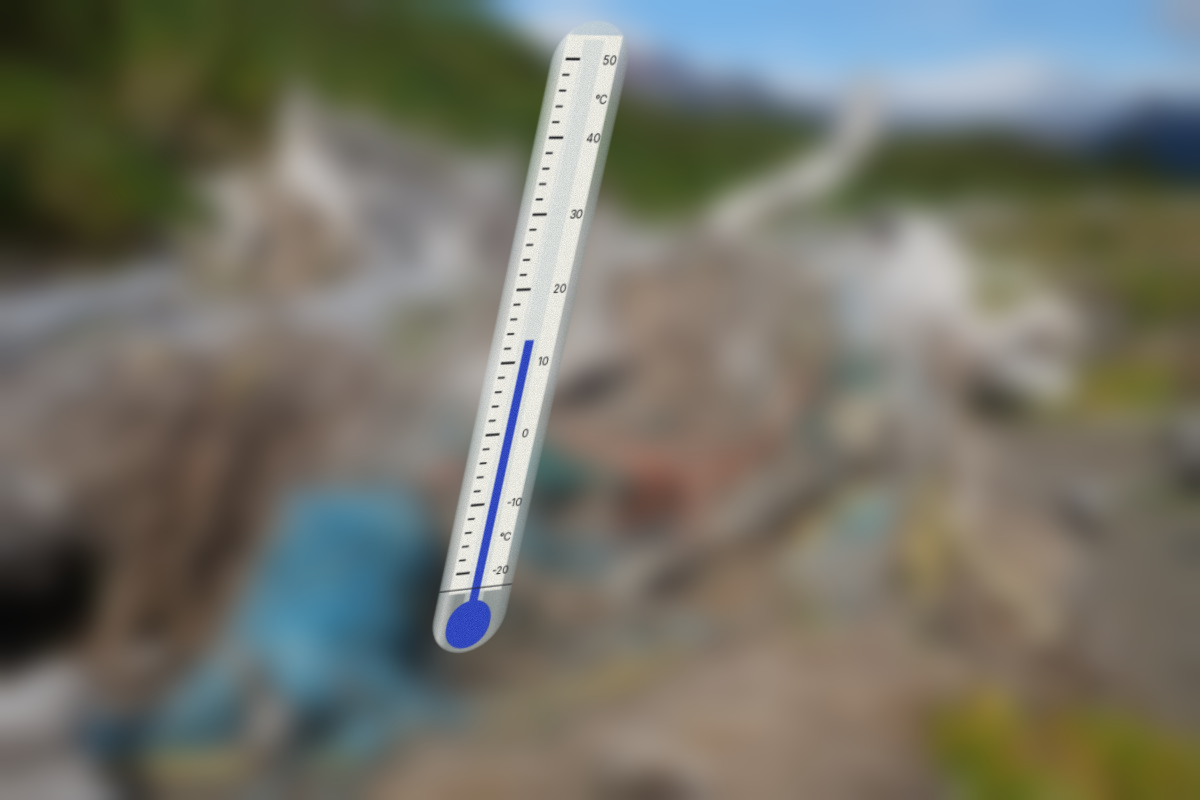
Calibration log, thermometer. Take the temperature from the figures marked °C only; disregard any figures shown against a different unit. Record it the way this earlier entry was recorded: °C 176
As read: °C 13
